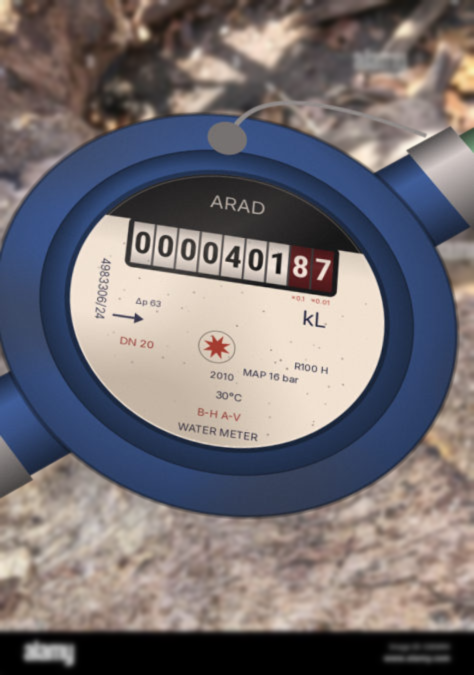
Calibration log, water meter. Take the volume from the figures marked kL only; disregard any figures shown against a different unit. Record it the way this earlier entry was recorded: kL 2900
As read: kL 401.87
